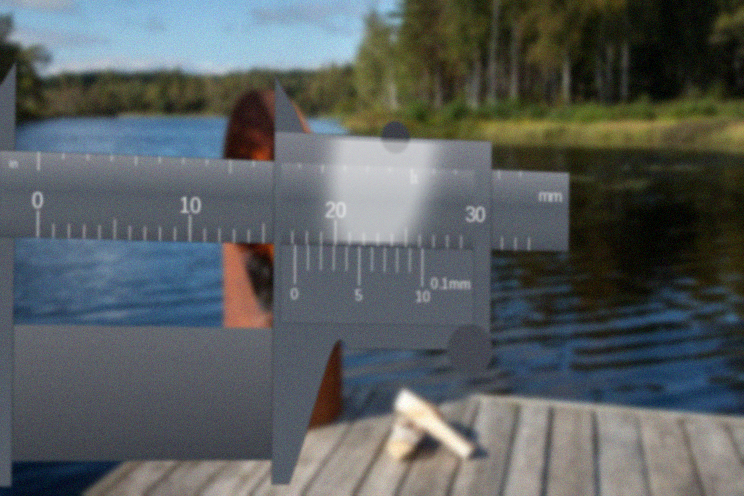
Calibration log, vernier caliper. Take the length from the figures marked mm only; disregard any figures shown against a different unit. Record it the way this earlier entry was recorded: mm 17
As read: mm 17.2
